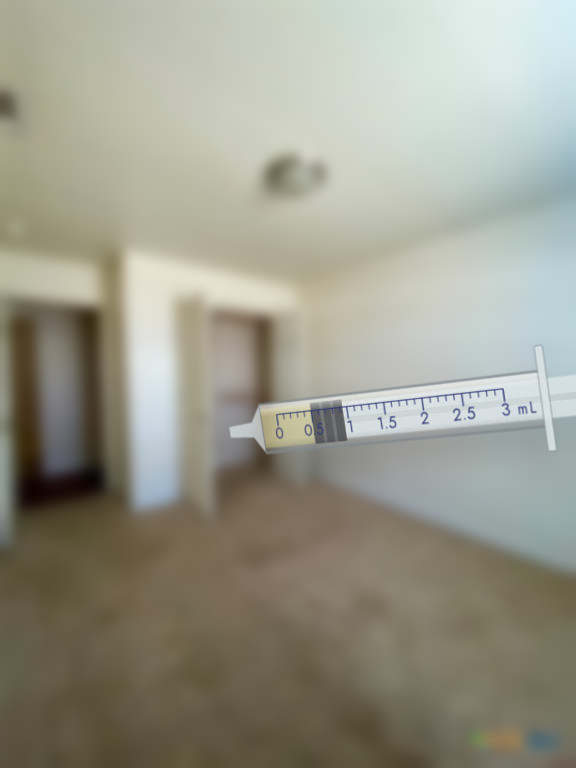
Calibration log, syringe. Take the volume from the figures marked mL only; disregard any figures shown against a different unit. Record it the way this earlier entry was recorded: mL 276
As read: mL 0.5
